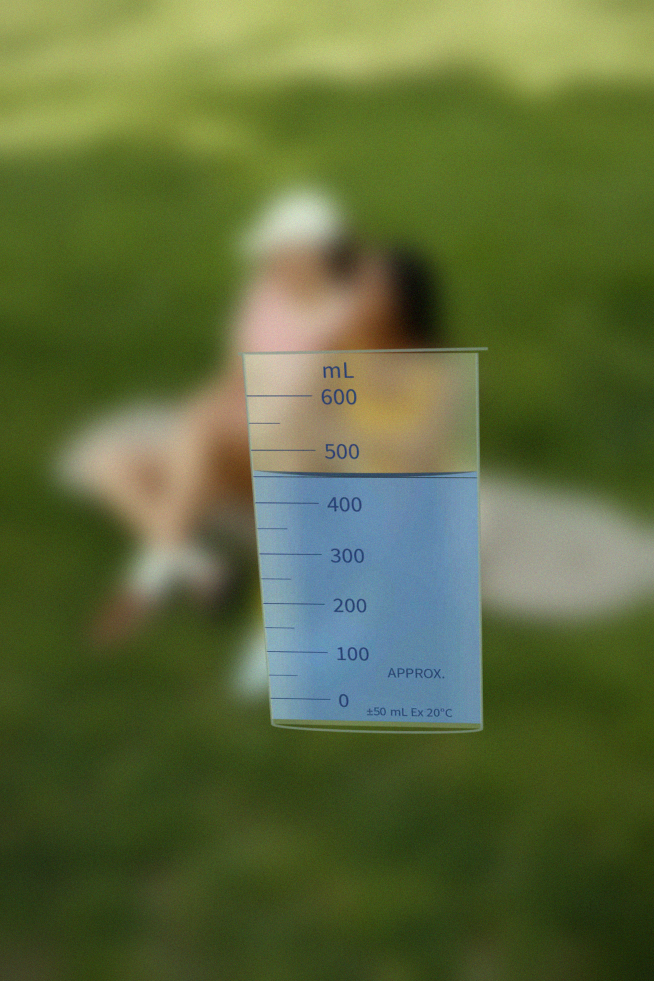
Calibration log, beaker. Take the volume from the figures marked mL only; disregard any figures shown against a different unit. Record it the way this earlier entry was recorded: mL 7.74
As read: mL 450
